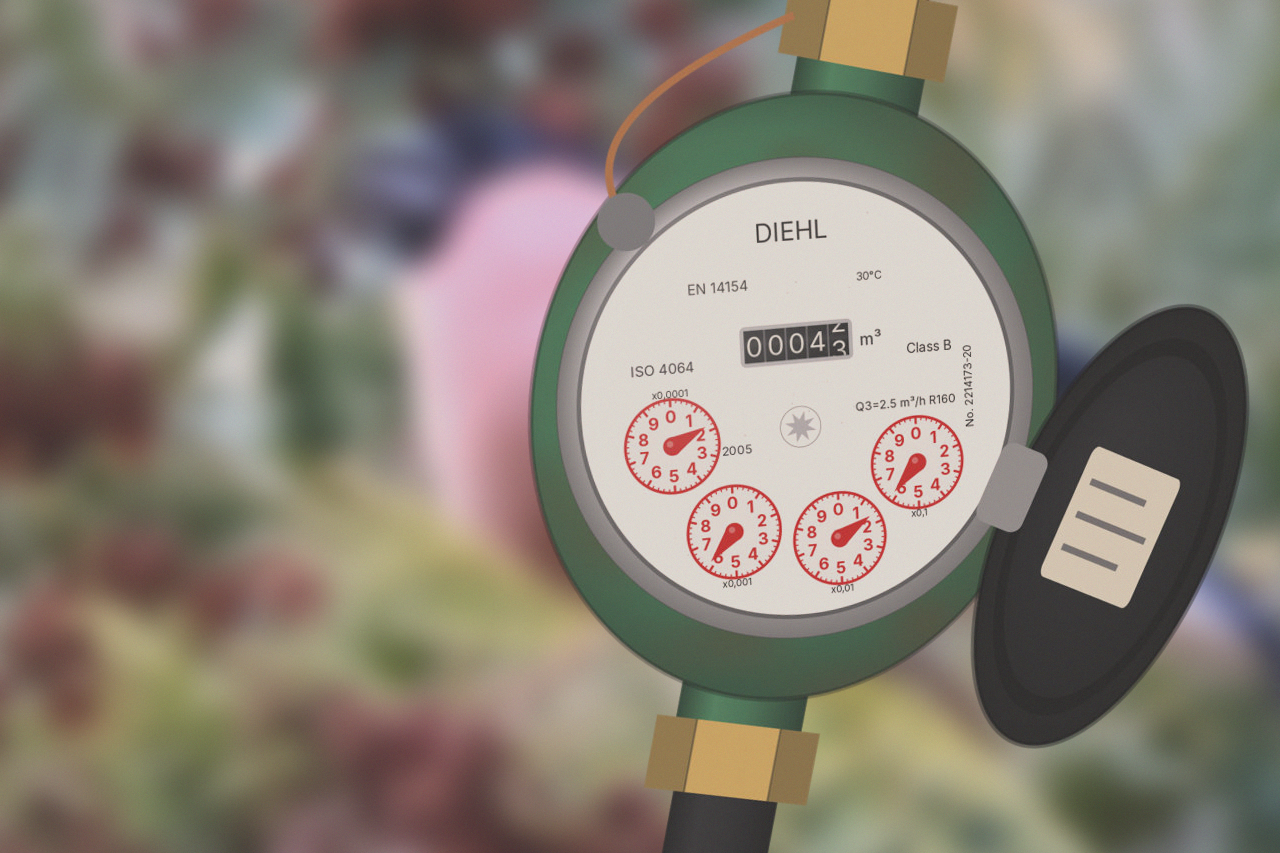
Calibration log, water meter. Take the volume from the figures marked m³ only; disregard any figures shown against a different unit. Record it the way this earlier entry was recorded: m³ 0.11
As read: m³ 42.6161
